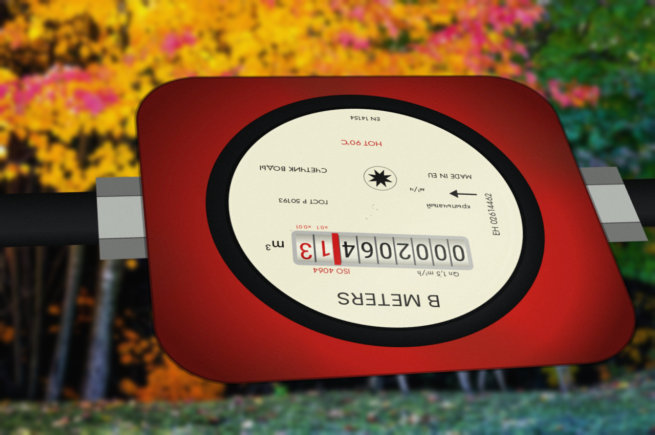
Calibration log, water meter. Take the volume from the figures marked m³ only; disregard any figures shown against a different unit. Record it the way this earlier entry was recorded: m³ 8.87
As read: m³ 2064.13
